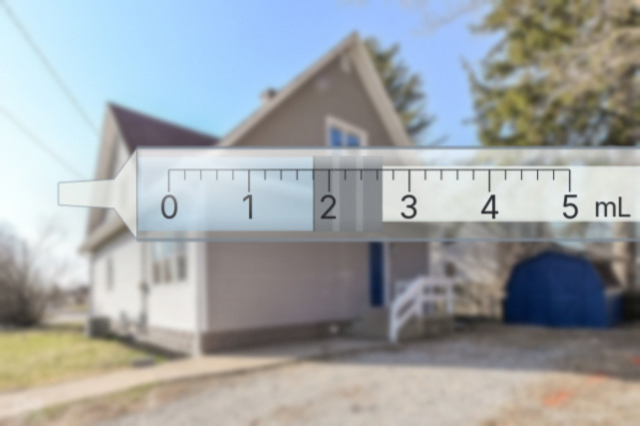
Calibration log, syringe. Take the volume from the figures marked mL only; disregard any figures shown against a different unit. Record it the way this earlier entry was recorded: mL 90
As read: mL 1.8
